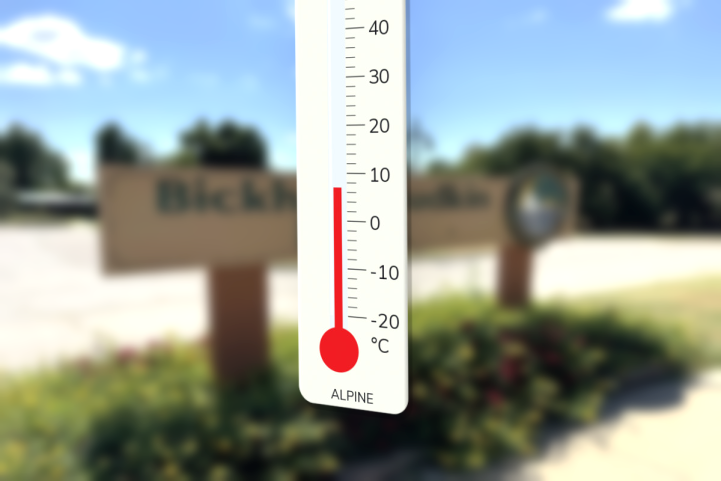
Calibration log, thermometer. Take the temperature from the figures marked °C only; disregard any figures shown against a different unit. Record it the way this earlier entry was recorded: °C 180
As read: °C 7
